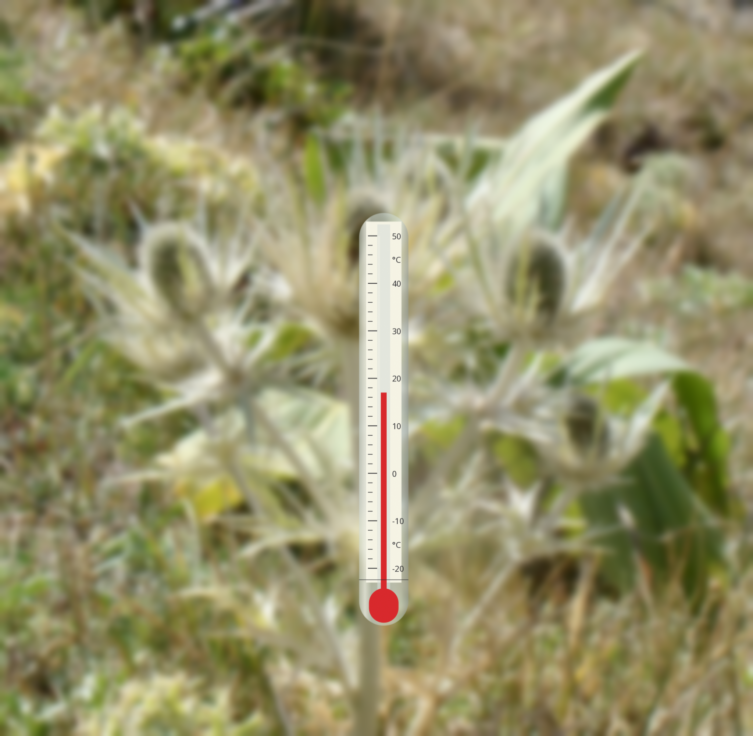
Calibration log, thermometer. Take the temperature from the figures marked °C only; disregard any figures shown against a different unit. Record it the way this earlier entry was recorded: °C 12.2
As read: °C 17
